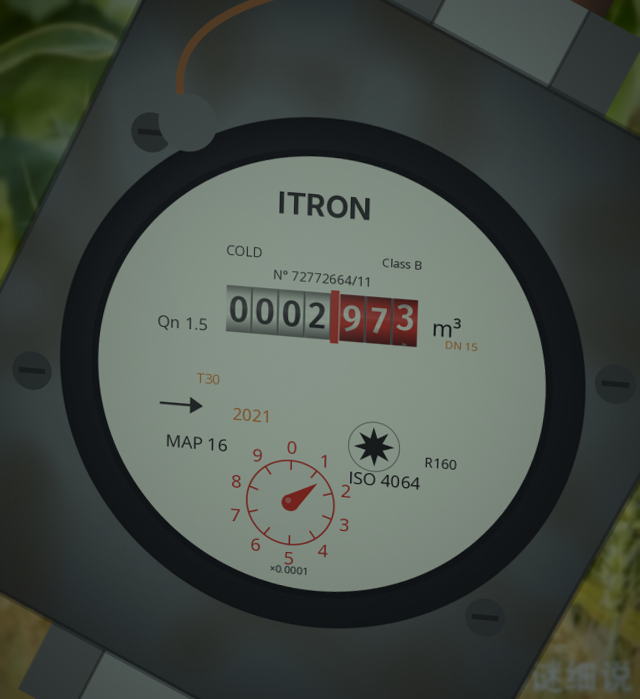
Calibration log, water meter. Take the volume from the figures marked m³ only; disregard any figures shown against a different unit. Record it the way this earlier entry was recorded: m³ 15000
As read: m³ 2.9731
